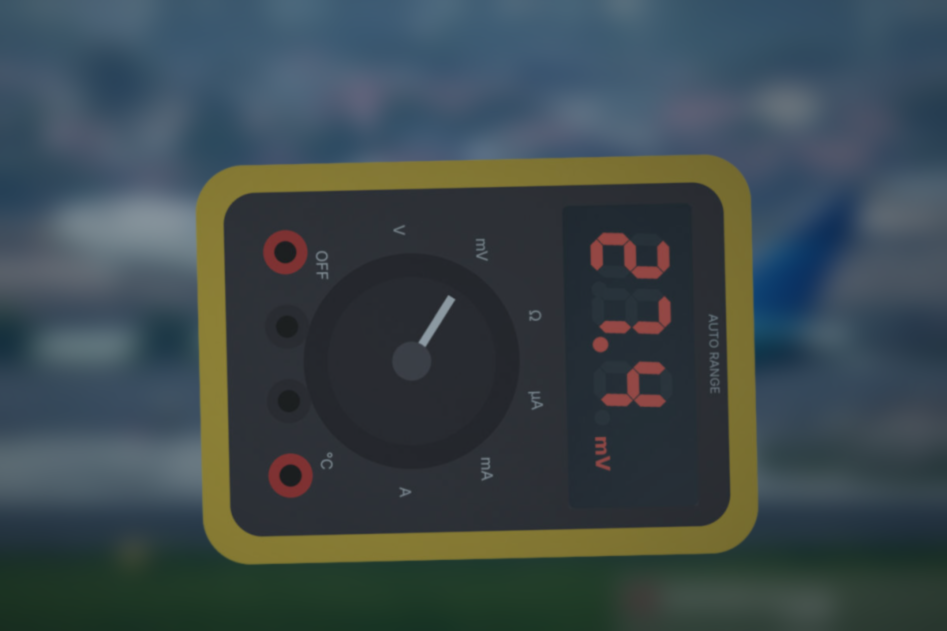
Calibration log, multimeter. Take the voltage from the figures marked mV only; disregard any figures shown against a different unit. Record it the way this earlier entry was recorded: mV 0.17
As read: mV 27.4
